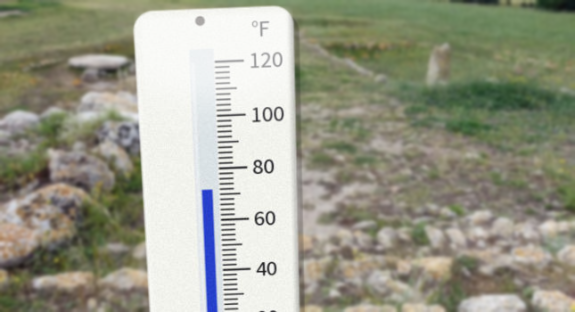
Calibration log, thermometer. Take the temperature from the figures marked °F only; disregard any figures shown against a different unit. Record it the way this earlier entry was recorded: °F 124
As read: °F 72
